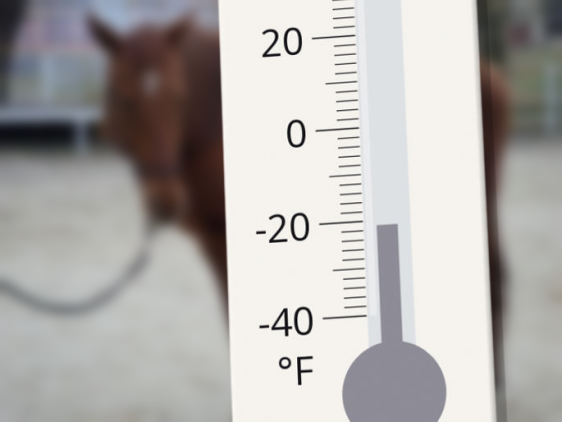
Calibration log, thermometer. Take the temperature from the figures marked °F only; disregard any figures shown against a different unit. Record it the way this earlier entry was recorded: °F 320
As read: °F -21
